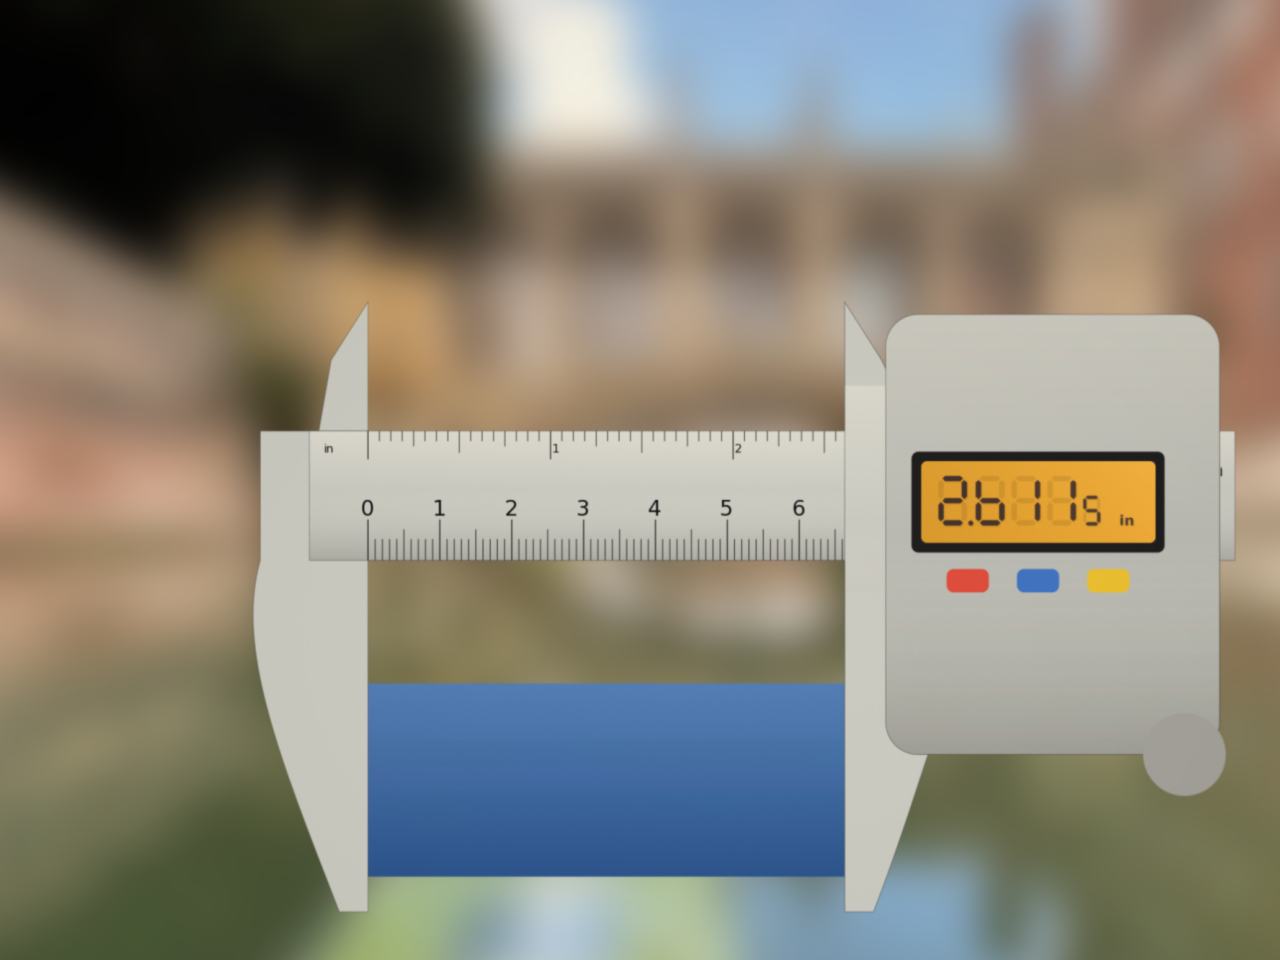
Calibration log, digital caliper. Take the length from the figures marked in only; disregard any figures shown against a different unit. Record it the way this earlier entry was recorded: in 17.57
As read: in 2.6115
